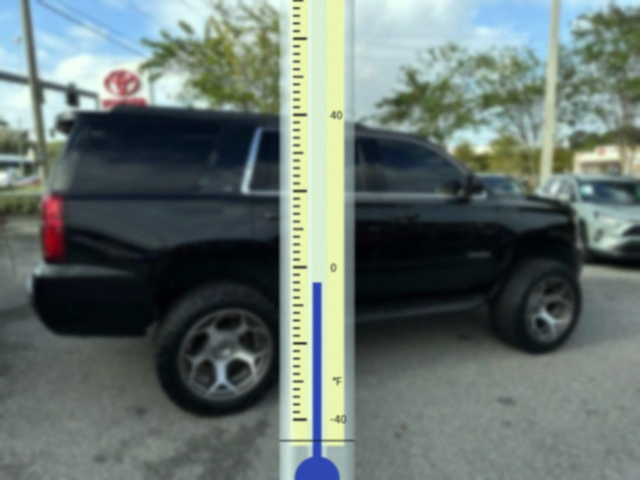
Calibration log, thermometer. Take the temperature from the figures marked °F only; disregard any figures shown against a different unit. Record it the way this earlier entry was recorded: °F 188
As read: °F -4
